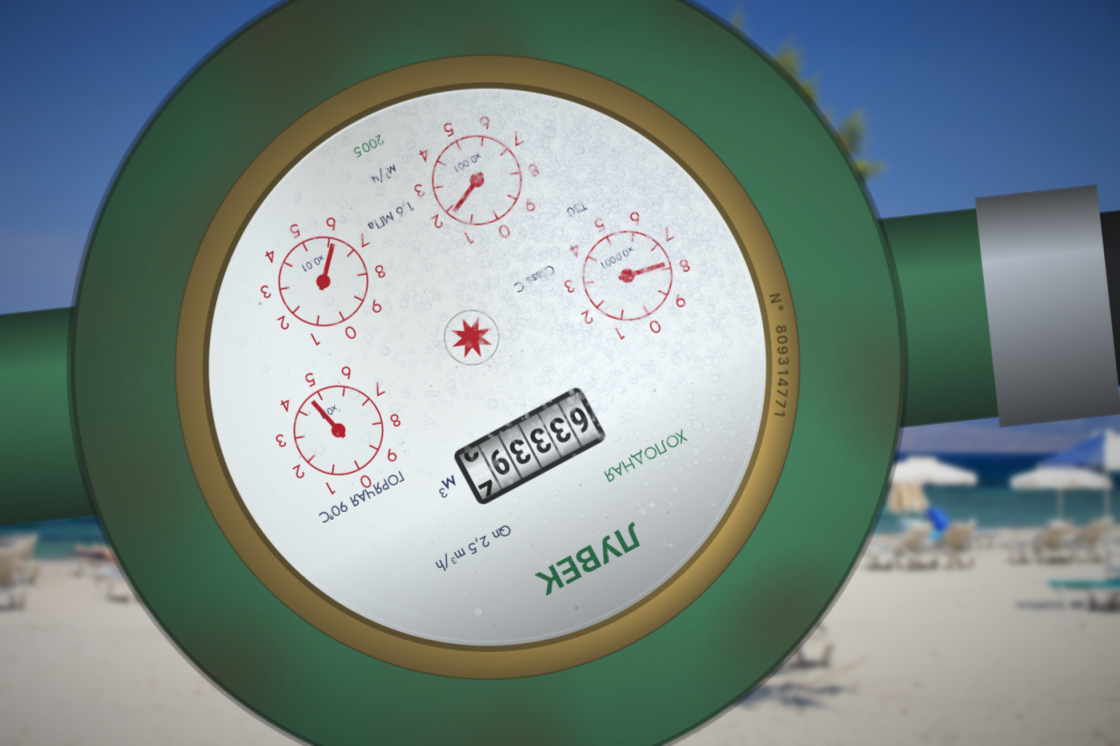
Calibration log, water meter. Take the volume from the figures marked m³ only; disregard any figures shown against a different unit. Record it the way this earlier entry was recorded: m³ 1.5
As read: m³ 633392.4617
